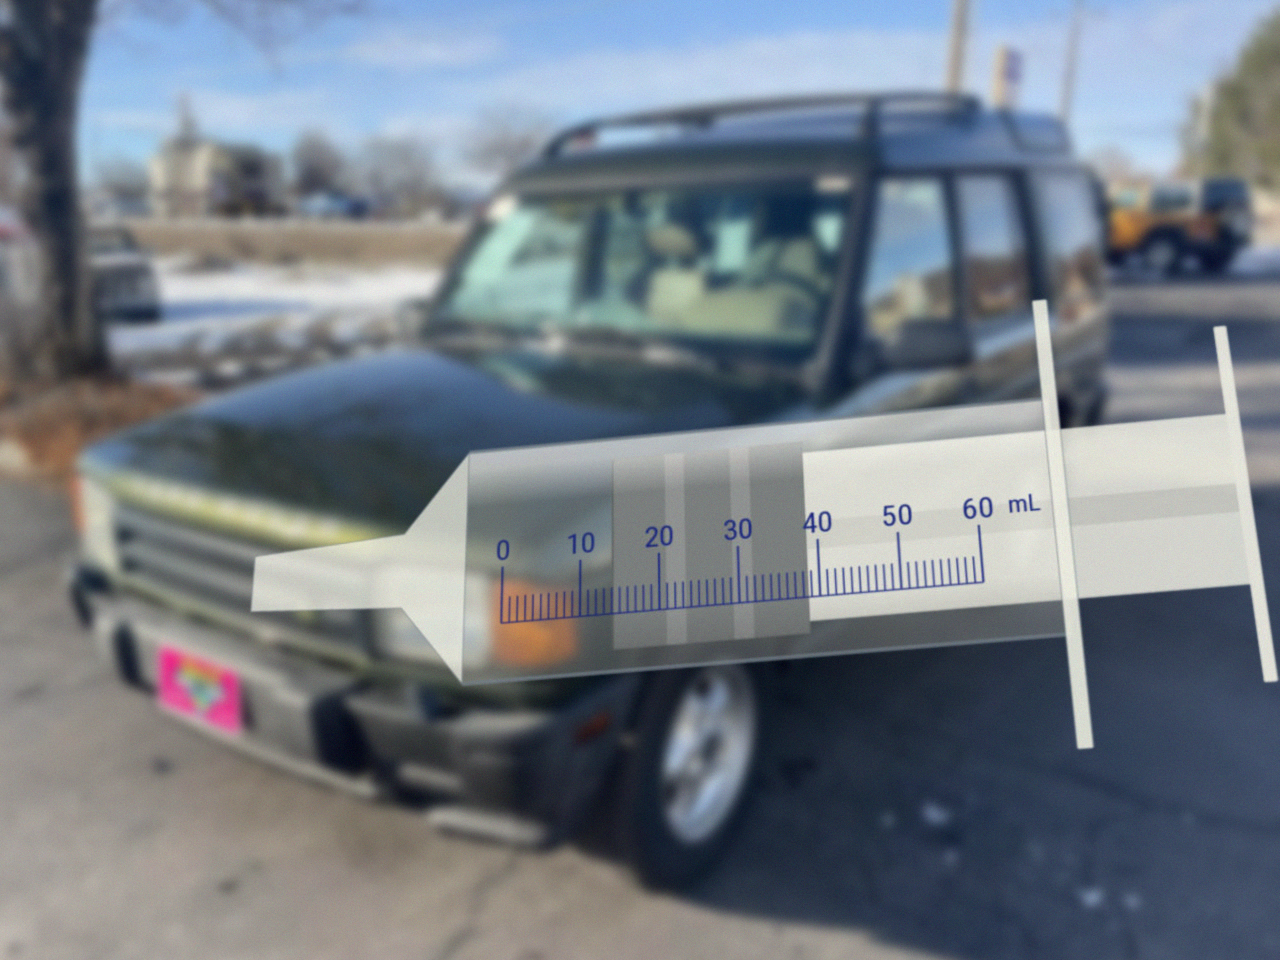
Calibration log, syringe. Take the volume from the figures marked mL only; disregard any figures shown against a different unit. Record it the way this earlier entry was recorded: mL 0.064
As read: mL 14
